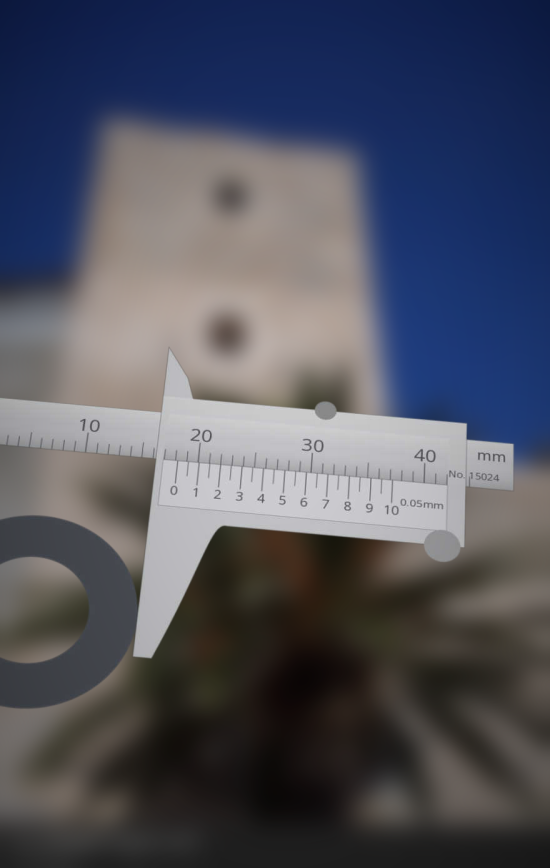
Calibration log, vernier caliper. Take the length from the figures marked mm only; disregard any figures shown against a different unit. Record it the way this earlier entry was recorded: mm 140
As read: mm 18.2
